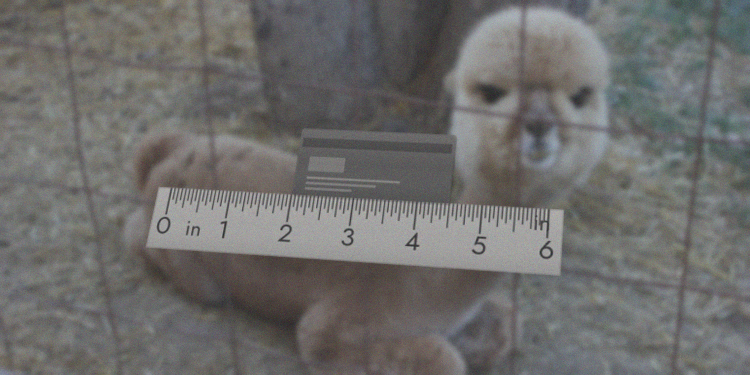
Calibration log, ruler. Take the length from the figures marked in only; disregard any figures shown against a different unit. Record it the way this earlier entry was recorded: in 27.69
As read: in 2.5
